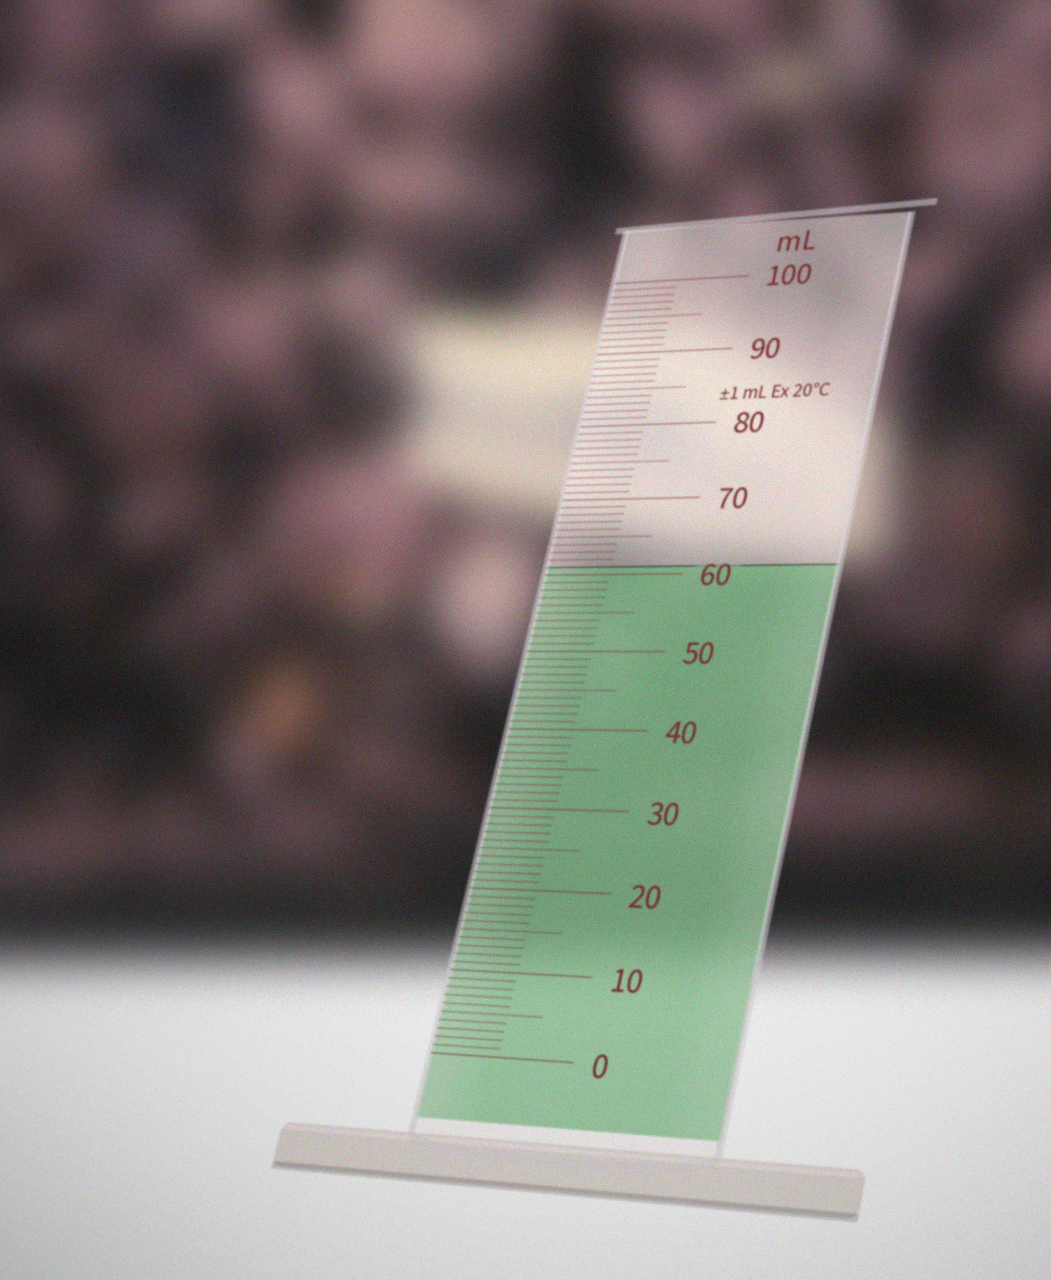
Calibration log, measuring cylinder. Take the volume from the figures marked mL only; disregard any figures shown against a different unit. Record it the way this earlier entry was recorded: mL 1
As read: mL 61
